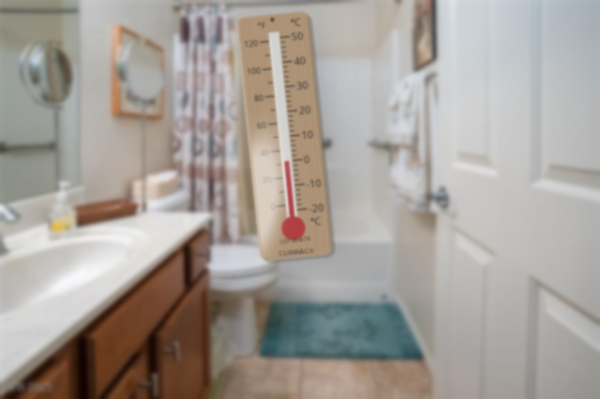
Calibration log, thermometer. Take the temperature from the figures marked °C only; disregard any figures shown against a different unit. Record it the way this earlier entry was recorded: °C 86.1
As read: °C 0
